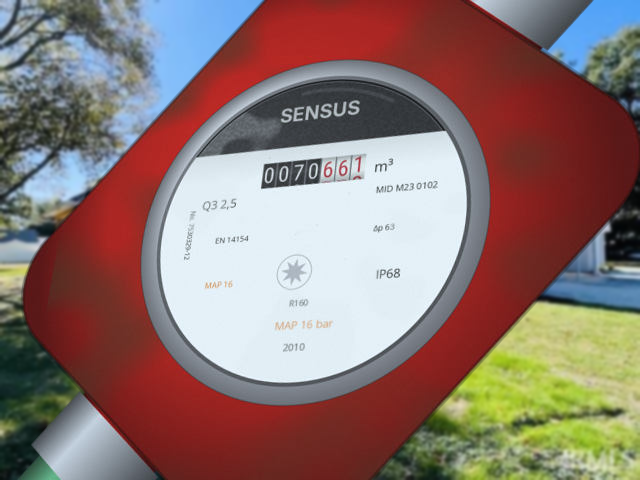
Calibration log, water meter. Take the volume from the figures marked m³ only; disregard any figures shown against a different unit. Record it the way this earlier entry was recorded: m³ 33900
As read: m³ 70.661
